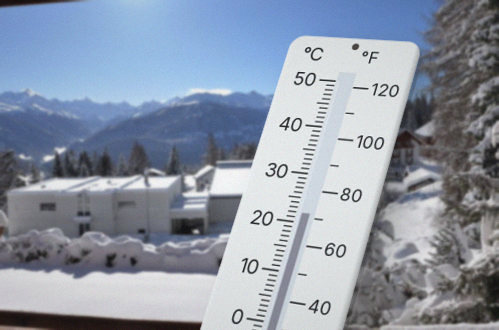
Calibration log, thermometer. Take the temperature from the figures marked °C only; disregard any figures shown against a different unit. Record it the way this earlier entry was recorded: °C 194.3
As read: °C 22
